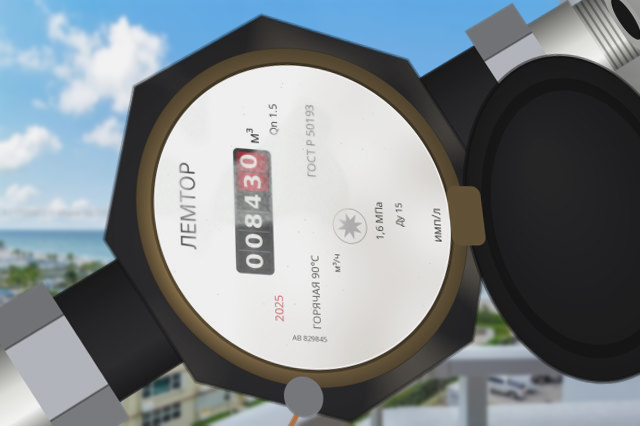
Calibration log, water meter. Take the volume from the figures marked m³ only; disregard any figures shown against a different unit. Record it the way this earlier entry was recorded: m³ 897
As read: m³ 84.30
